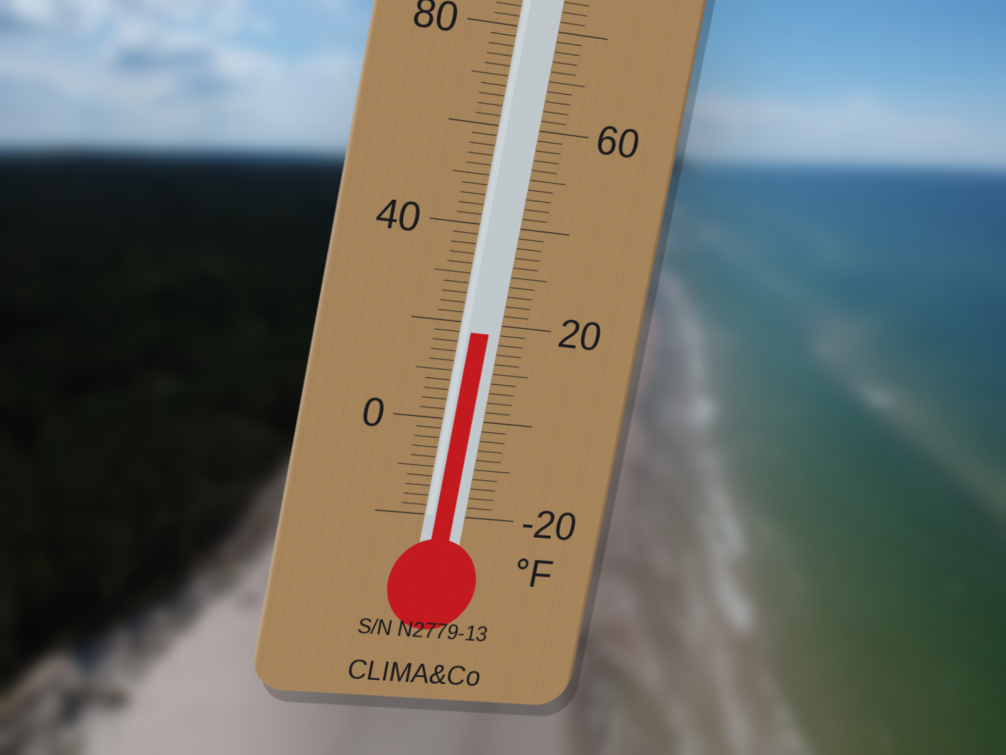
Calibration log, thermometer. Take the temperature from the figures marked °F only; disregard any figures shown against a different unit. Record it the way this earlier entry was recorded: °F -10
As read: °F 18
